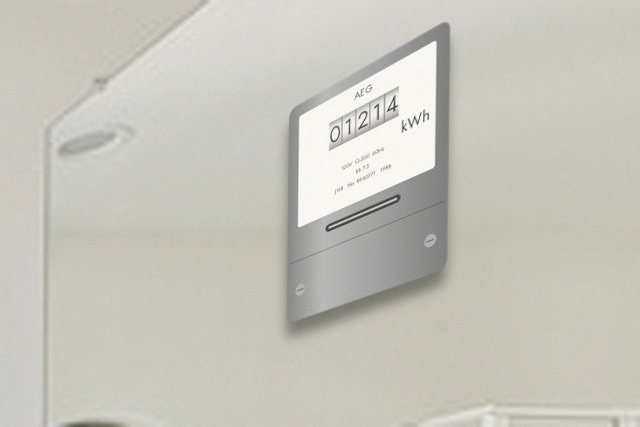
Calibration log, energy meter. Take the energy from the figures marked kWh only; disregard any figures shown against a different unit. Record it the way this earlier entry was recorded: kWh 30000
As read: kWh 1214
